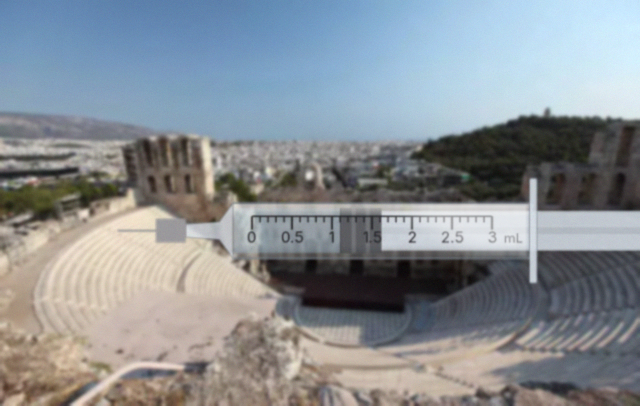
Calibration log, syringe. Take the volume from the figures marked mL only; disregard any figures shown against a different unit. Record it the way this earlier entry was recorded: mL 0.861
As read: mL 1.1
